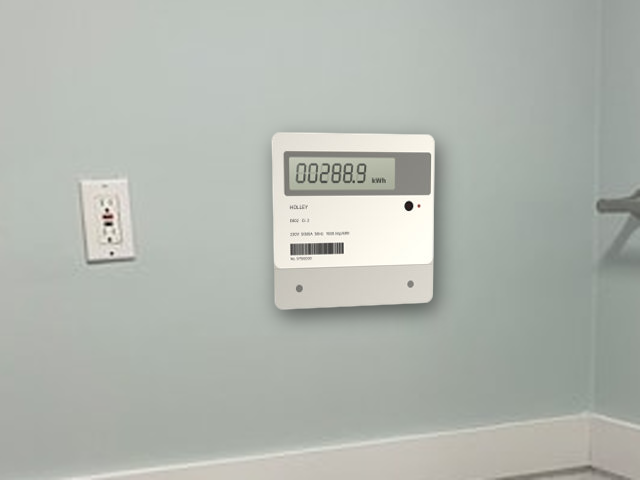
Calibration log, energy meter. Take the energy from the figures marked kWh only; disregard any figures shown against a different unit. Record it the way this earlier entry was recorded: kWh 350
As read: kWh 288.9
